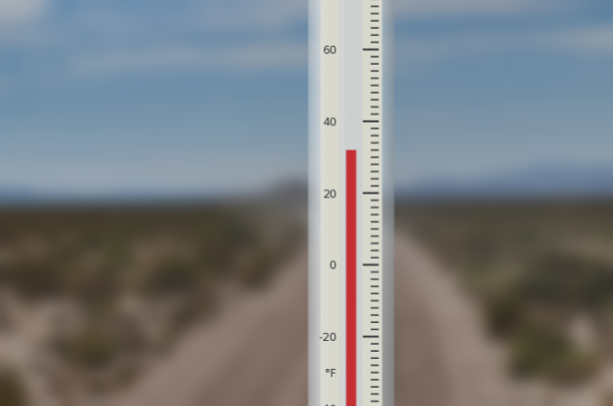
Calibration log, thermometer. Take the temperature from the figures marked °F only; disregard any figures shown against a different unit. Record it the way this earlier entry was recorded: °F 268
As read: °F 32
